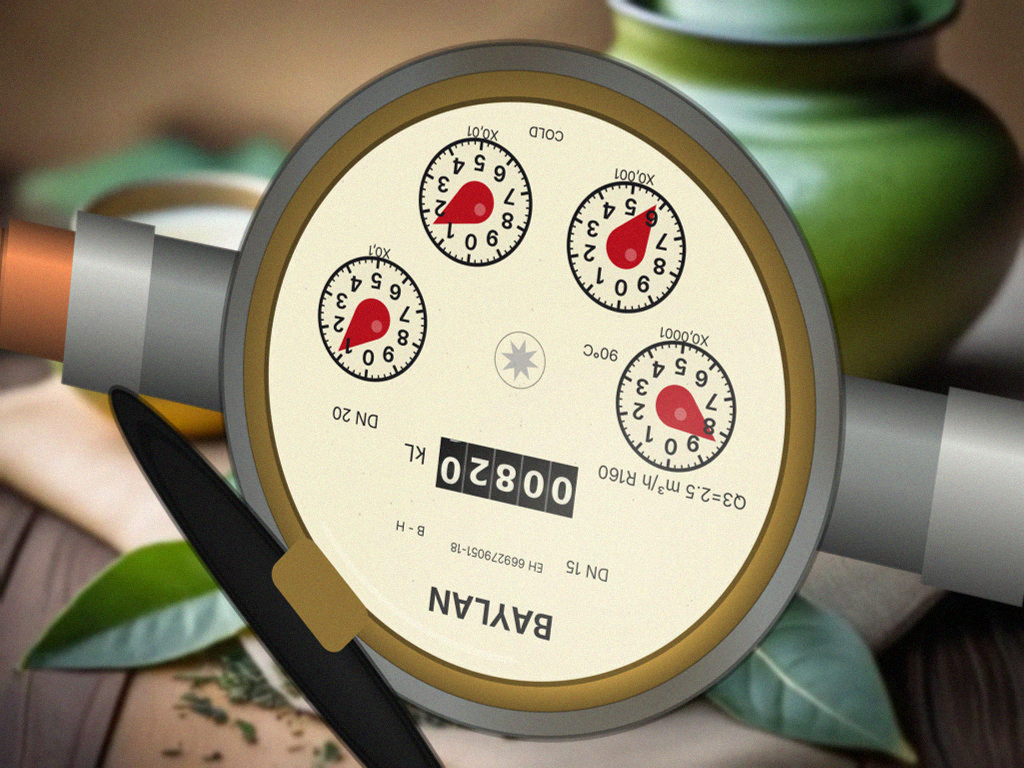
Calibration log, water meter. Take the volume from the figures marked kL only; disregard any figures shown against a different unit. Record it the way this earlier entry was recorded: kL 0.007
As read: kL 820.1158
